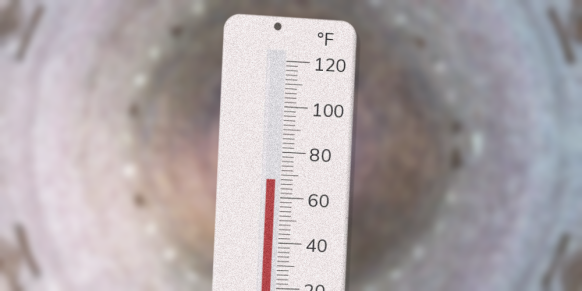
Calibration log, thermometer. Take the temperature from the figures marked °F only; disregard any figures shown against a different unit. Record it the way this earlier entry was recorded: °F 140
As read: °F 68
